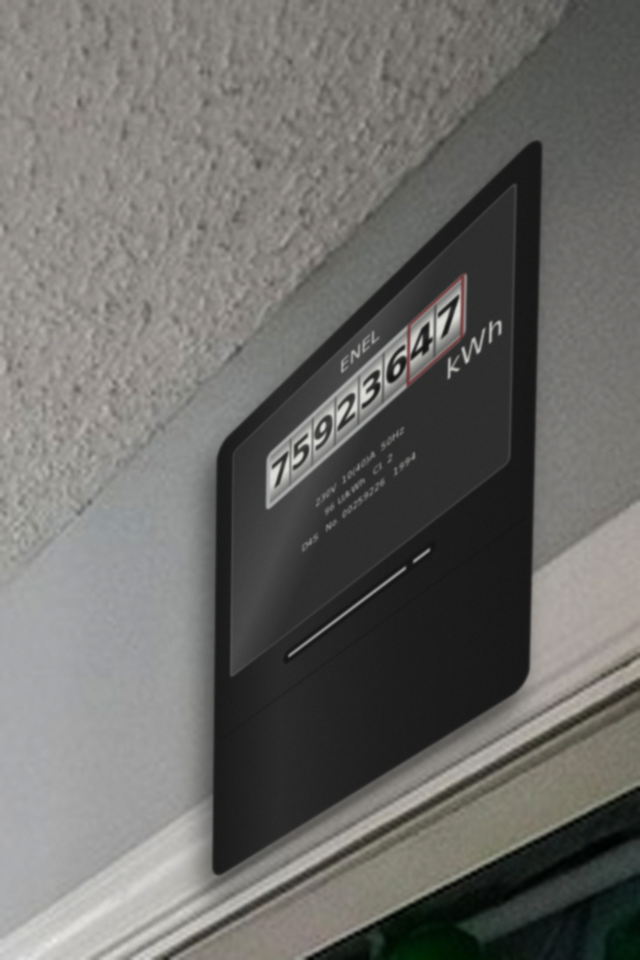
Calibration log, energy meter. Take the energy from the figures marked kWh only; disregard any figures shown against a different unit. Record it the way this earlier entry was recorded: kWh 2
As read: kWh 759236.47
